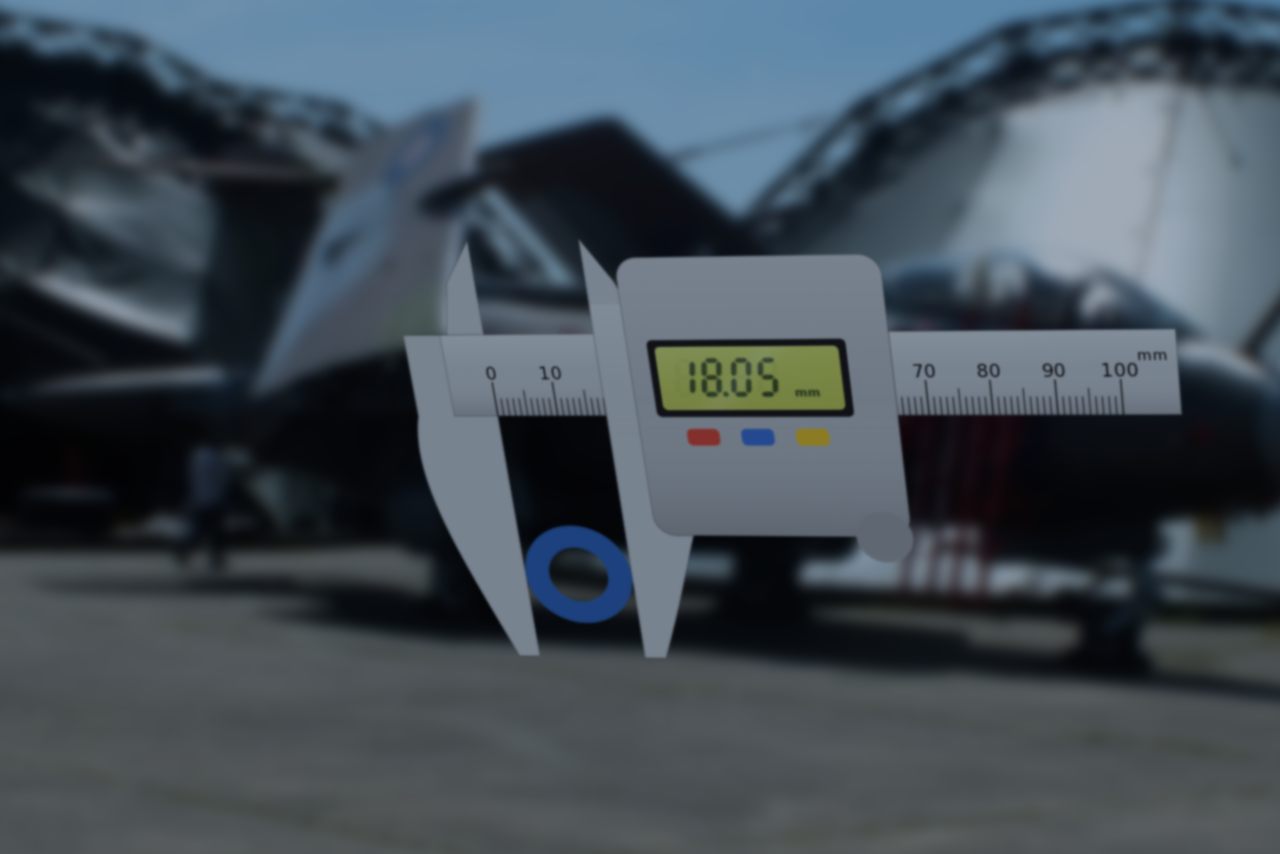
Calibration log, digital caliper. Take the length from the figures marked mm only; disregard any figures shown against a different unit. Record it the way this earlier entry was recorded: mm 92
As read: mm 18.05
